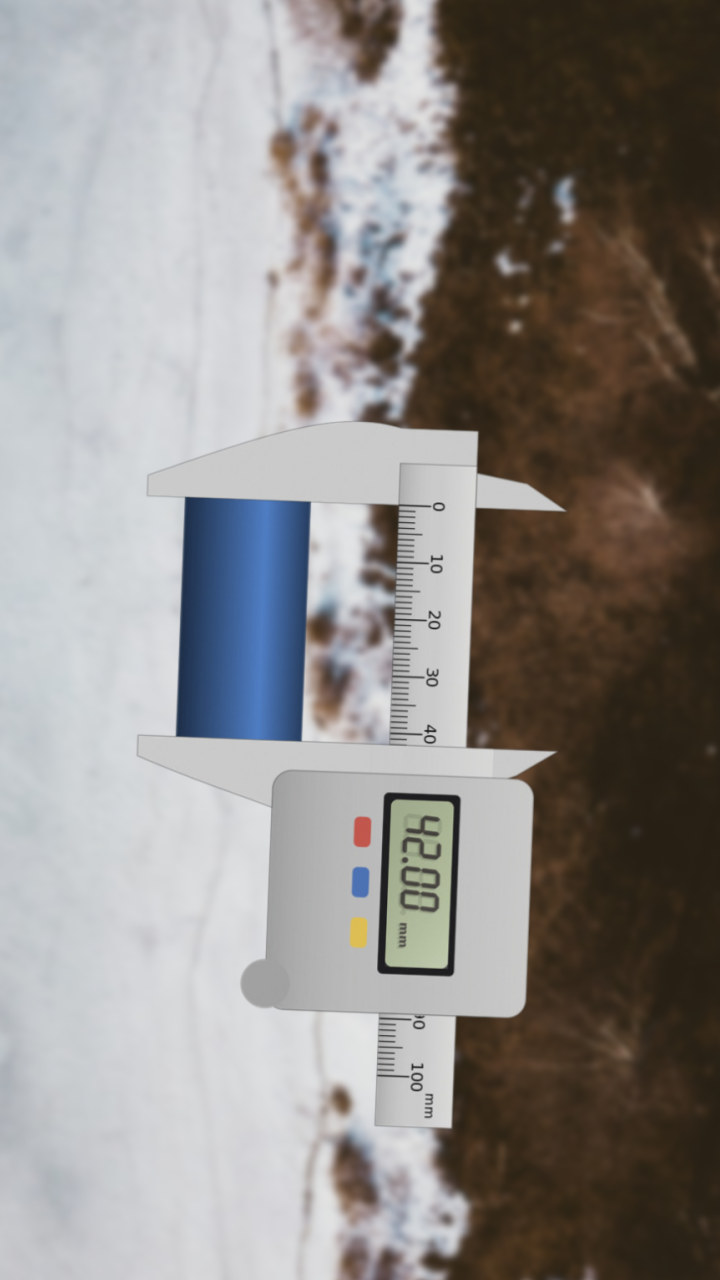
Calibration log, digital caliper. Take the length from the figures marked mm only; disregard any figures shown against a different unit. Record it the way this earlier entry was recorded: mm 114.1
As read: mm 42.00
